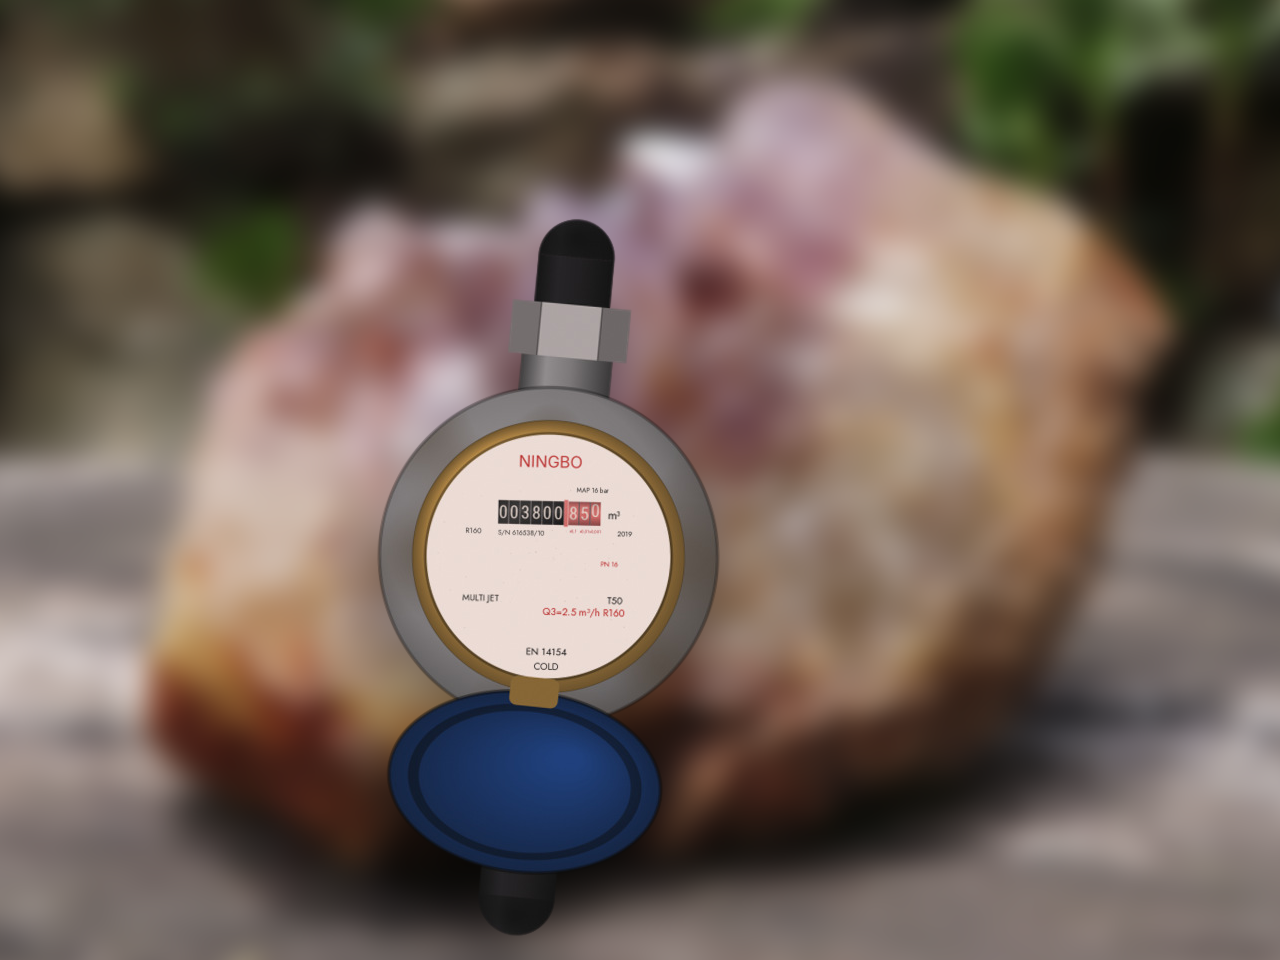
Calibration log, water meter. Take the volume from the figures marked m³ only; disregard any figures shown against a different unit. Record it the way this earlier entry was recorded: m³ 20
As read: m³ 3800.850
